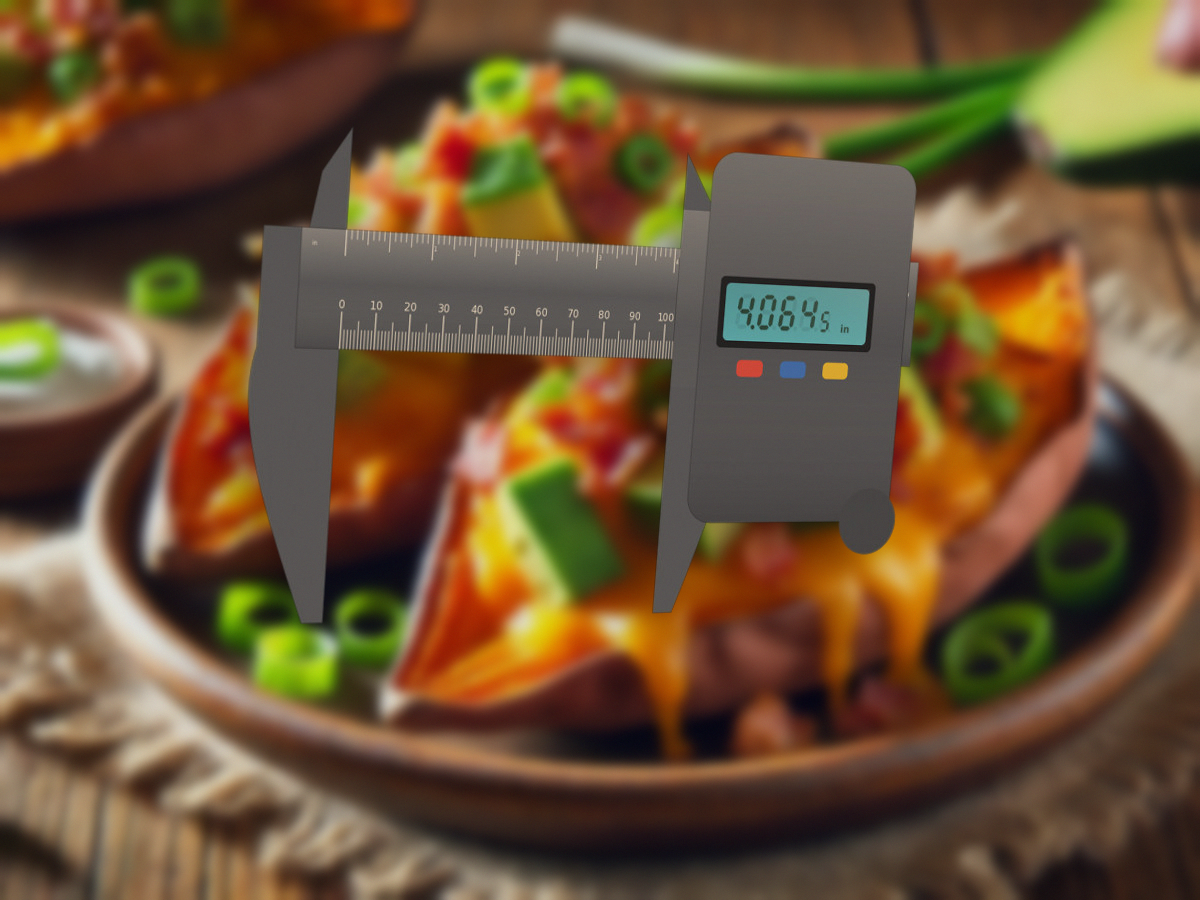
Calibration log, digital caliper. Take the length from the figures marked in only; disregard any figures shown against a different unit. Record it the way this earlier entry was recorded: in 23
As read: in 4.0645
